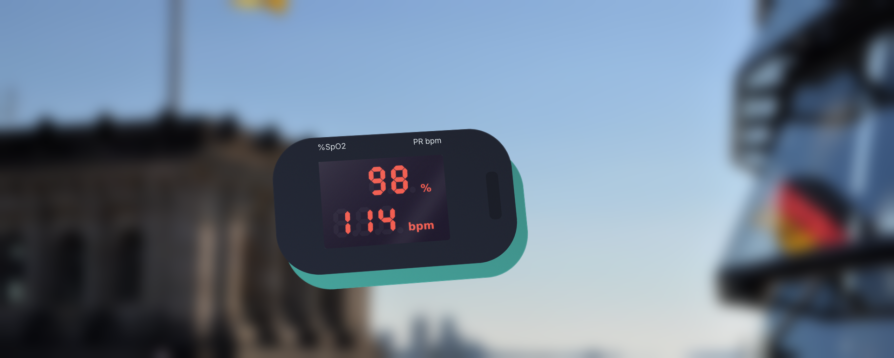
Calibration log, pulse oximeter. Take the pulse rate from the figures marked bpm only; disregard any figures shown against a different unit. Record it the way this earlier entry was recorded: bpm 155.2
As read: bpm 114
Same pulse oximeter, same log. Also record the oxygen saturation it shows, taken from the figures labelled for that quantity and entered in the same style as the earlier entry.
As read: % 98
